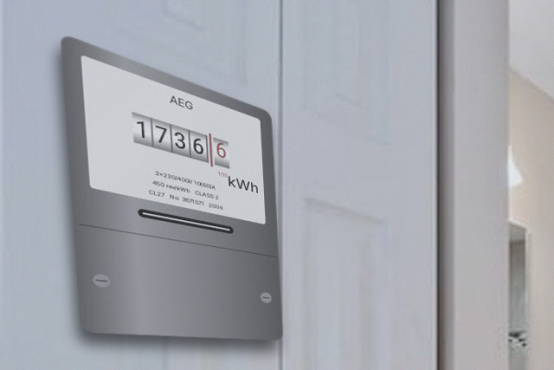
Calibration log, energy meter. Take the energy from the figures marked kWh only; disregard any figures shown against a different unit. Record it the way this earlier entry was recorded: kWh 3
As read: kWh 1736.6
